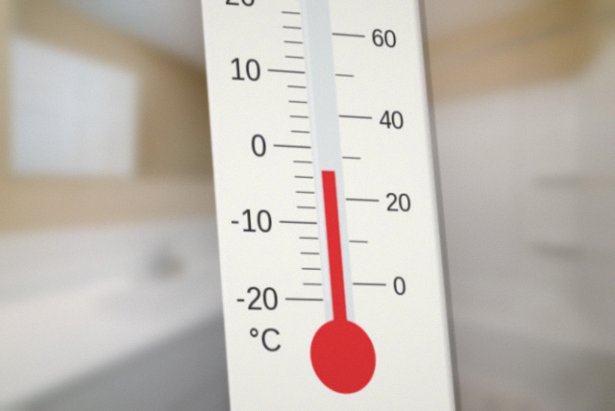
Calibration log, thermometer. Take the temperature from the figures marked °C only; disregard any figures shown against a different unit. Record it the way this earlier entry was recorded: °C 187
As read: °C -3
